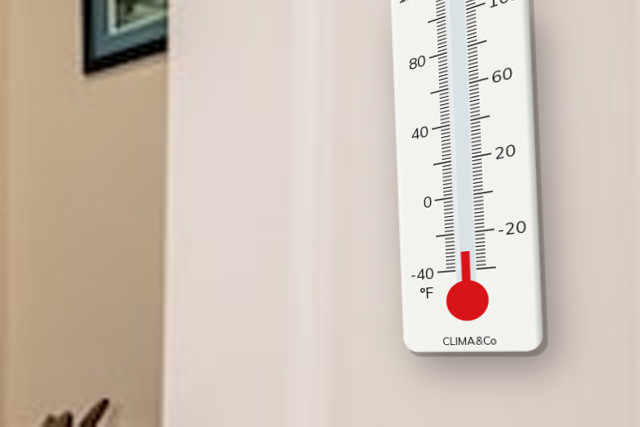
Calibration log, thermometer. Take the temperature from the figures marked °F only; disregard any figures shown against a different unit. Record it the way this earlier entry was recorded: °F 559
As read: °F -30
